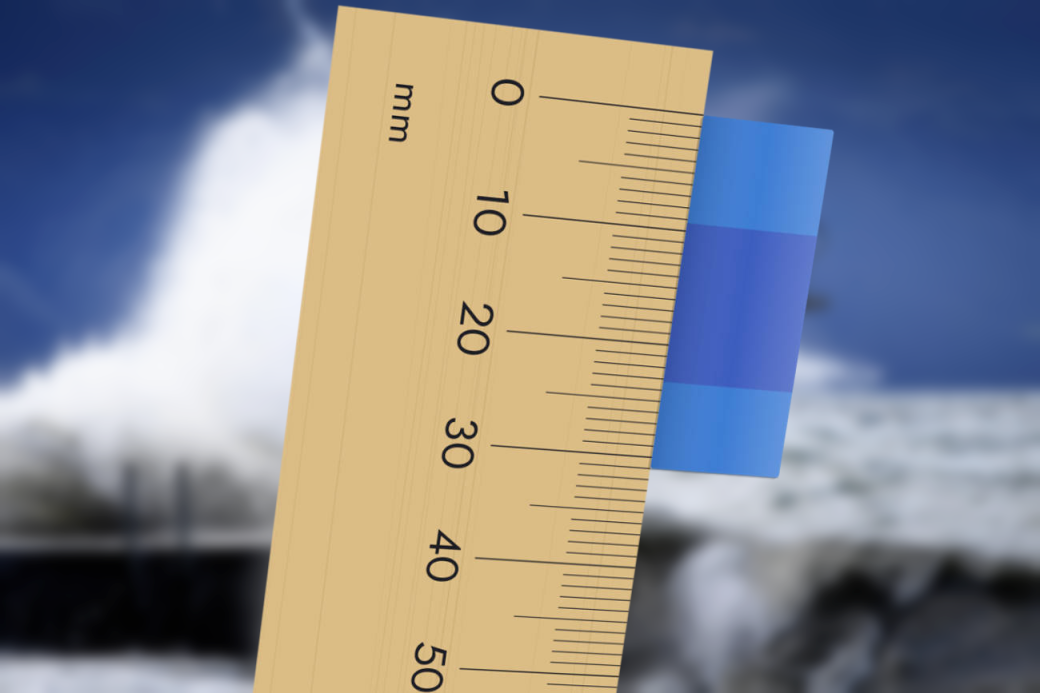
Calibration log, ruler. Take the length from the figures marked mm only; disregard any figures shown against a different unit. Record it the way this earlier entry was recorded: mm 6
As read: mm 31
